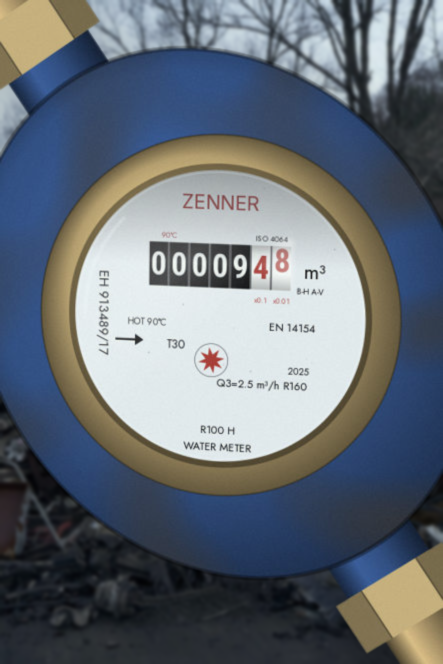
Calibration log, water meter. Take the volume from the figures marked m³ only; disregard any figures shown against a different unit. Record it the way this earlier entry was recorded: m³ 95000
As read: m³ 9.48
